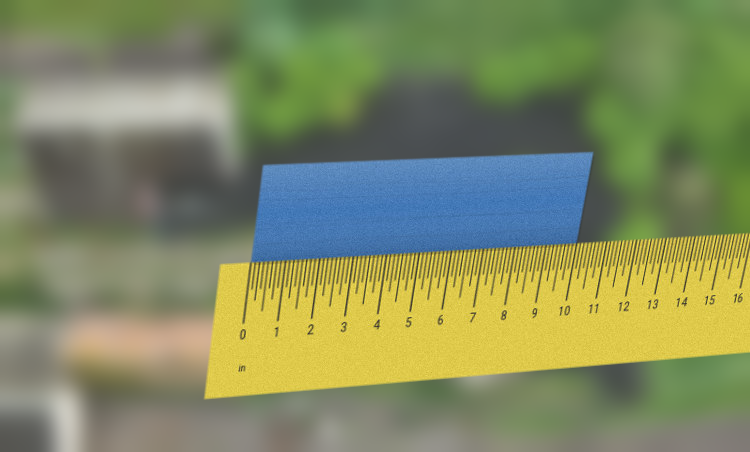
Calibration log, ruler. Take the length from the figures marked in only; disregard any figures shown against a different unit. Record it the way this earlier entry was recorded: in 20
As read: in 10
